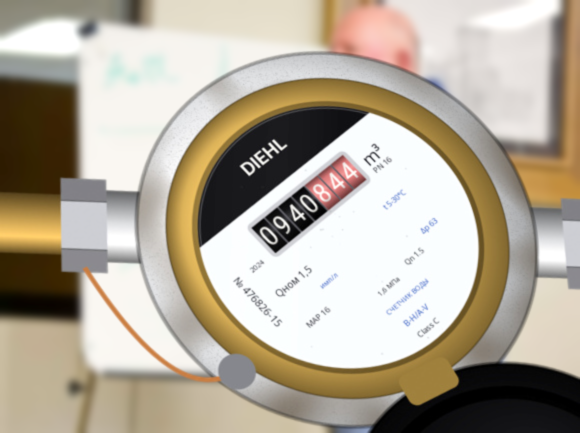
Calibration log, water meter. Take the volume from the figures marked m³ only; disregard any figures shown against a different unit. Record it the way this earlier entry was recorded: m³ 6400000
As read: m³ 940.844
